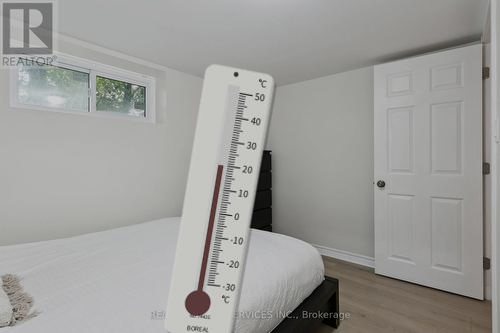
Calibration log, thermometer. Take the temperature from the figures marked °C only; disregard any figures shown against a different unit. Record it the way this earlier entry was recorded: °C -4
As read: °C 20
